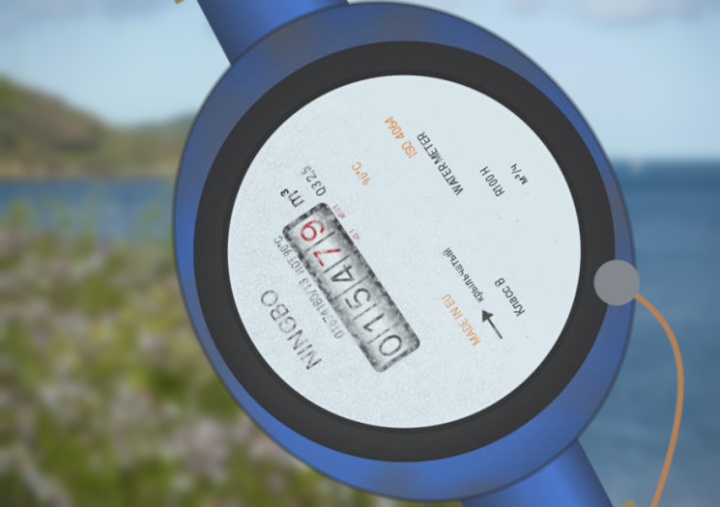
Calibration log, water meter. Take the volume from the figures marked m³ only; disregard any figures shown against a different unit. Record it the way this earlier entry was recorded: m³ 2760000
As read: m³ 154.79
